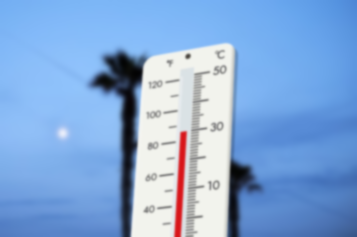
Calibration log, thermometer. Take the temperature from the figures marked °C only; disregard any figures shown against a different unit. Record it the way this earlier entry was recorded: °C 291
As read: °C 30
